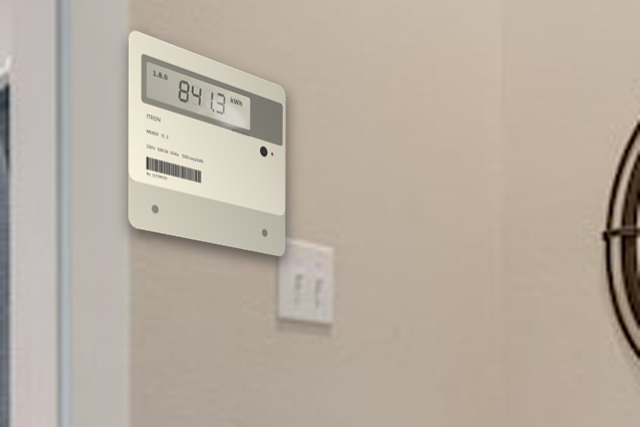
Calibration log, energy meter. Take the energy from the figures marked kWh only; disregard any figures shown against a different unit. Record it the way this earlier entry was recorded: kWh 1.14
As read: kWh 841.3
